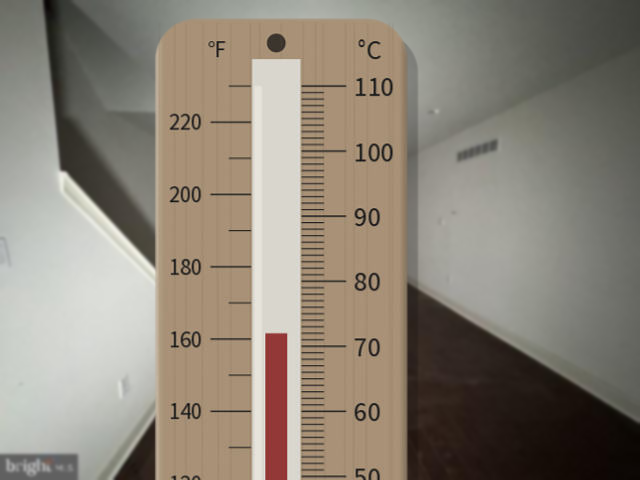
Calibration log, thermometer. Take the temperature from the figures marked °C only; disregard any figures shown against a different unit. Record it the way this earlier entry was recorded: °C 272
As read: °C 72
